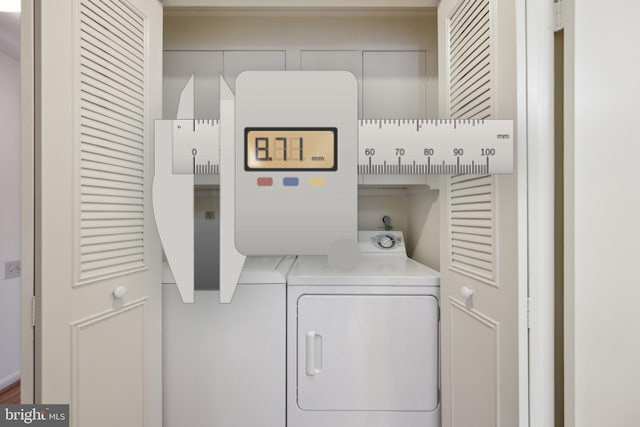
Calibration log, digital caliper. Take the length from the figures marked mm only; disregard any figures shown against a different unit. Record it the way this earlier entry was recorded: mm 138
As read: mm 8.71
